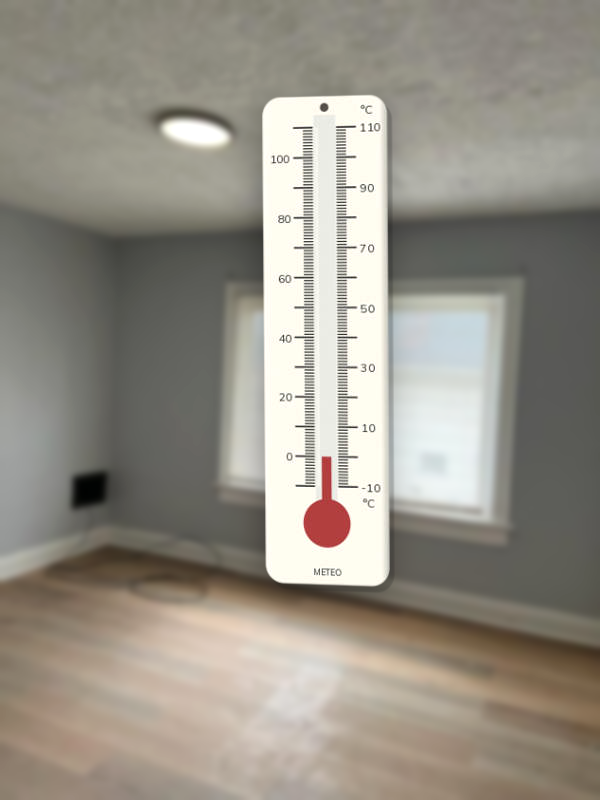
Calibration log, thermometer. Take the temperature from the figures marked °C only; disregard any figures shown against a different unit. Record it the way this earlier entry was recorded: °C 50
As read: °C 0
